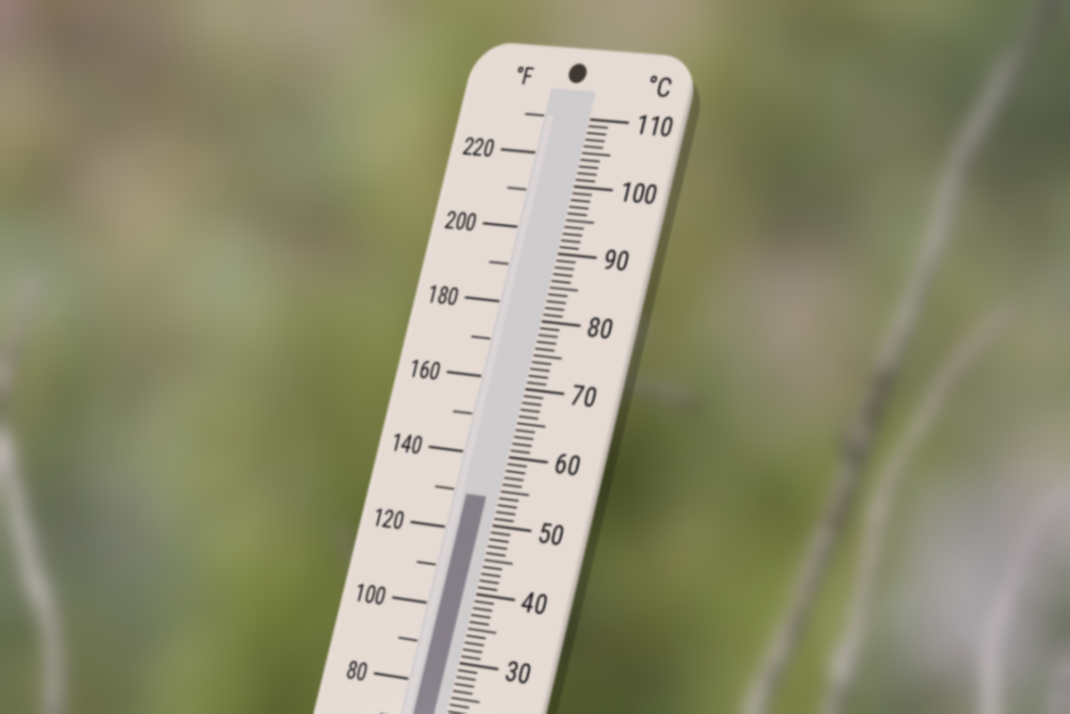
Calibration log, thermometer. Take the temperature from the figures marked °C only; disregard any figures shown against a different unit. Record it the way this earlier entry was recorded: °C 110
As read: °C 54
